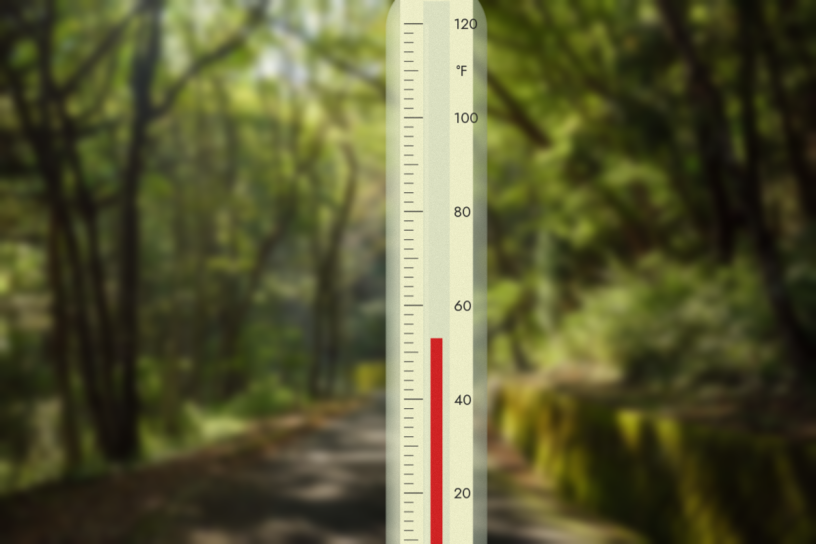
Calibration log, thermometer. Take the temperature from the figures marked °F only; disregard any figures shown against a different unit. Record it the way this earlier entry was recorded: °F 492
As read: °F 53
